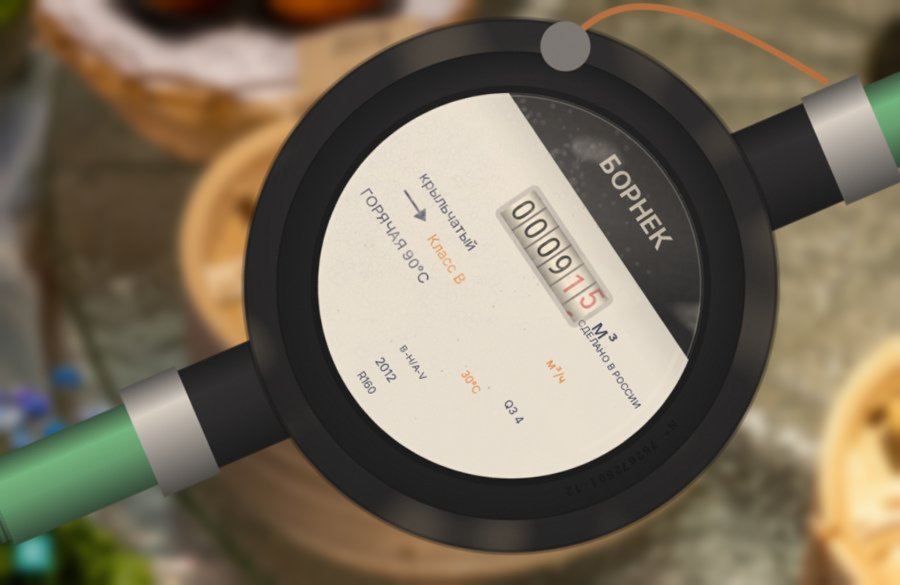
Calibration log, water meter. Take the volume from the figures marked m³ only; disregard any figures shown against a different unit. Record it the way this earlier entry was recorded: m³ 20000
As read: m³ 9.15
